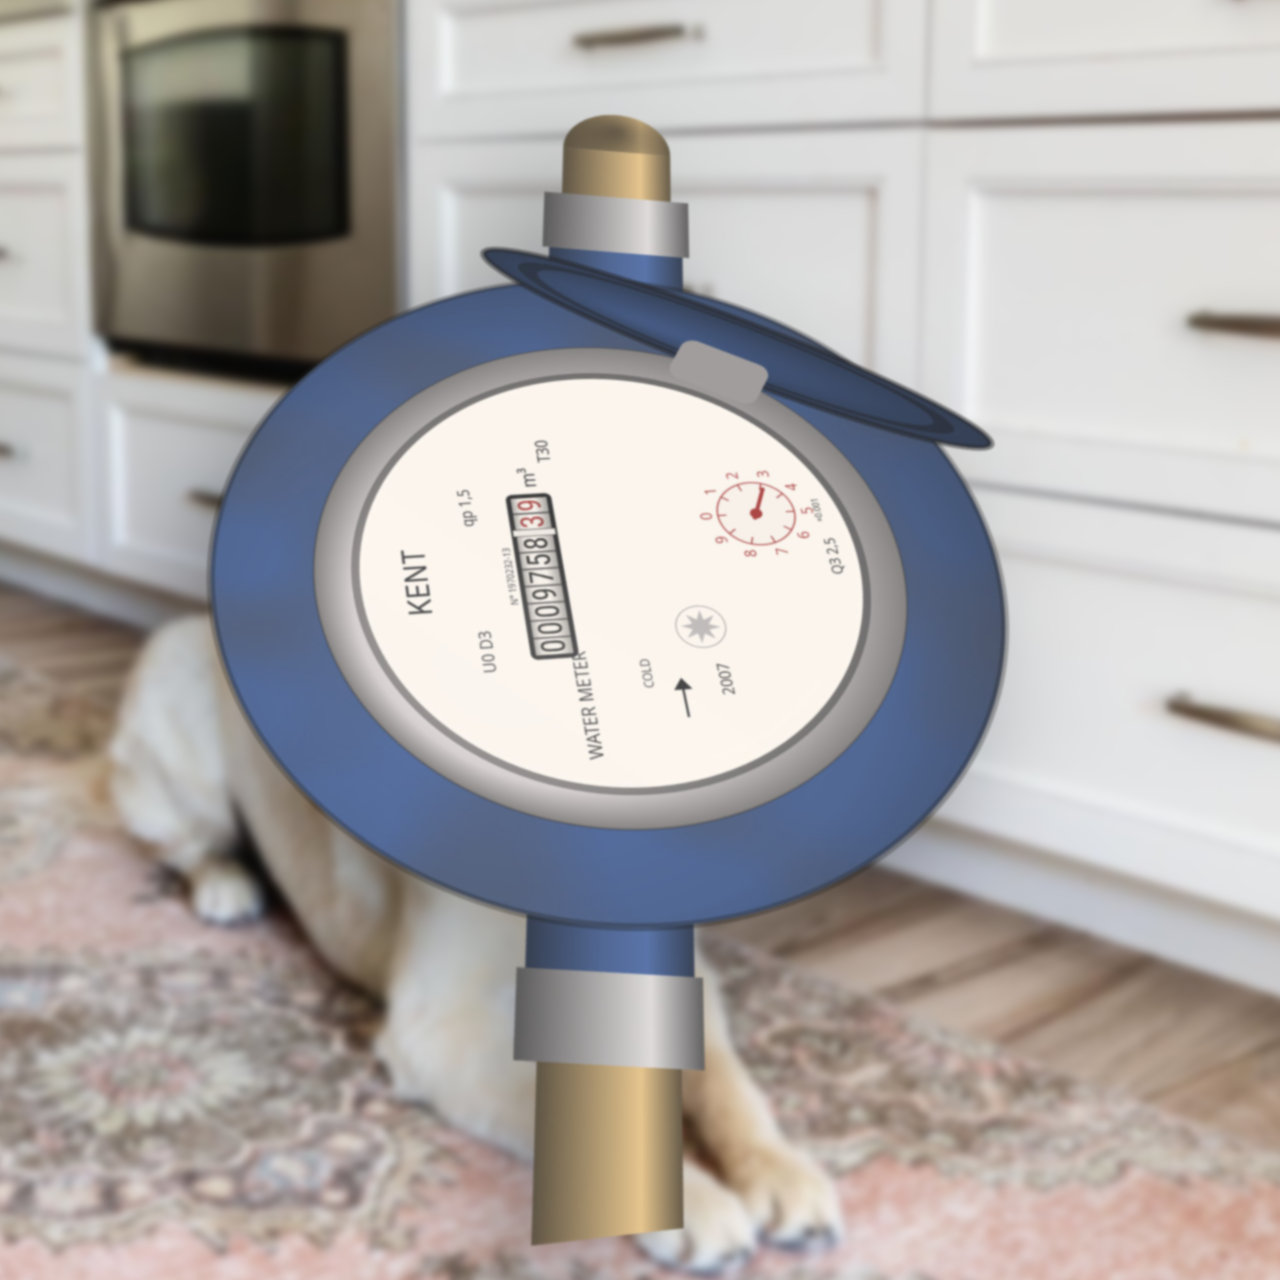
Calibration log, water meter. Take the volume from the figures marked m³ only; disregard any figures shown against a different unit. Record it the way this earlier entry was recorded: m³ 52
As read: m³ 9758.393
